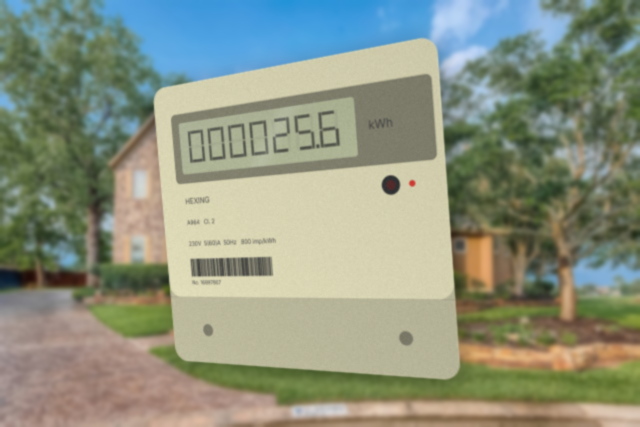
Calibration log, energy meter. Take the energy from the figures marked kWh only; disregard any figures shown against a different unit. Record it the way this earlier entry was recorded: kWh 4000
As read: kWh 25.6
